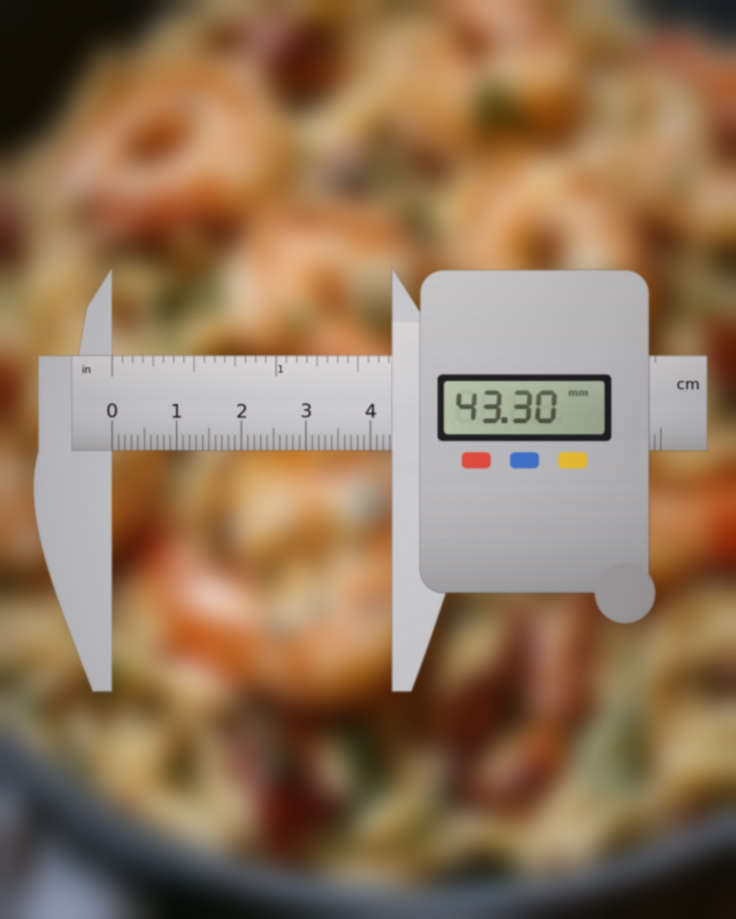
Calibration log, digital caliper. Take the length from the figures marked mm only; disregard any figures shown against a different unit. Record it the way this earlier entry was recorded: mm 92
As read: mm 43.30
